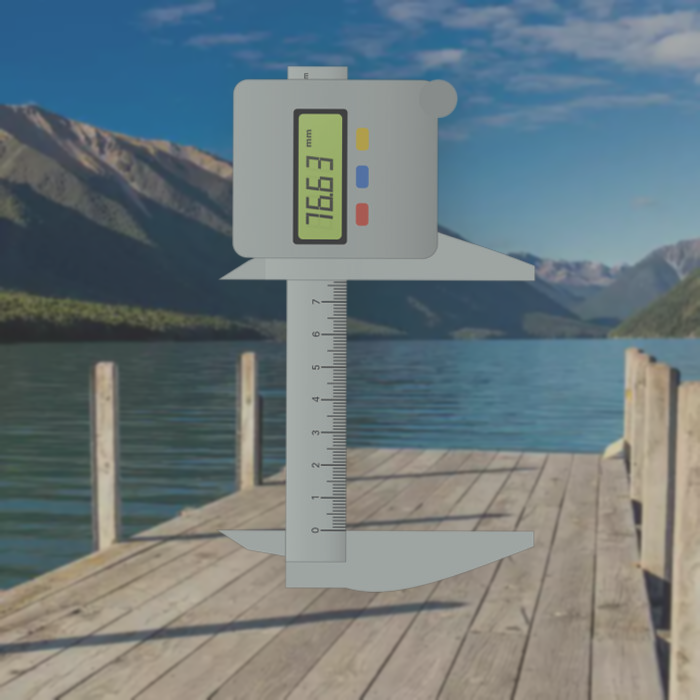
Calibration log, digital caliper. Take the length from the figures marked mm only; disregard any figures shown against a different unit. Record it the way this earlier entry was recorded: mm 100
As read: mm 76.63
